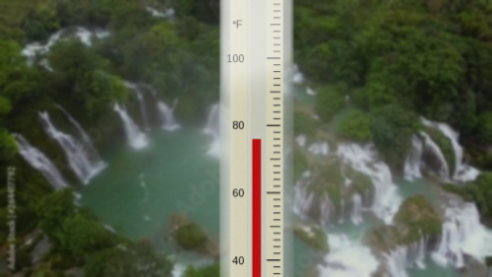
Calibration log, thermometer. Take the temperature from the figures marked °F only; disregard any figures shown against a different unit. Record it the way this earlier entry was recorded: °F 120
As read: °F 76
